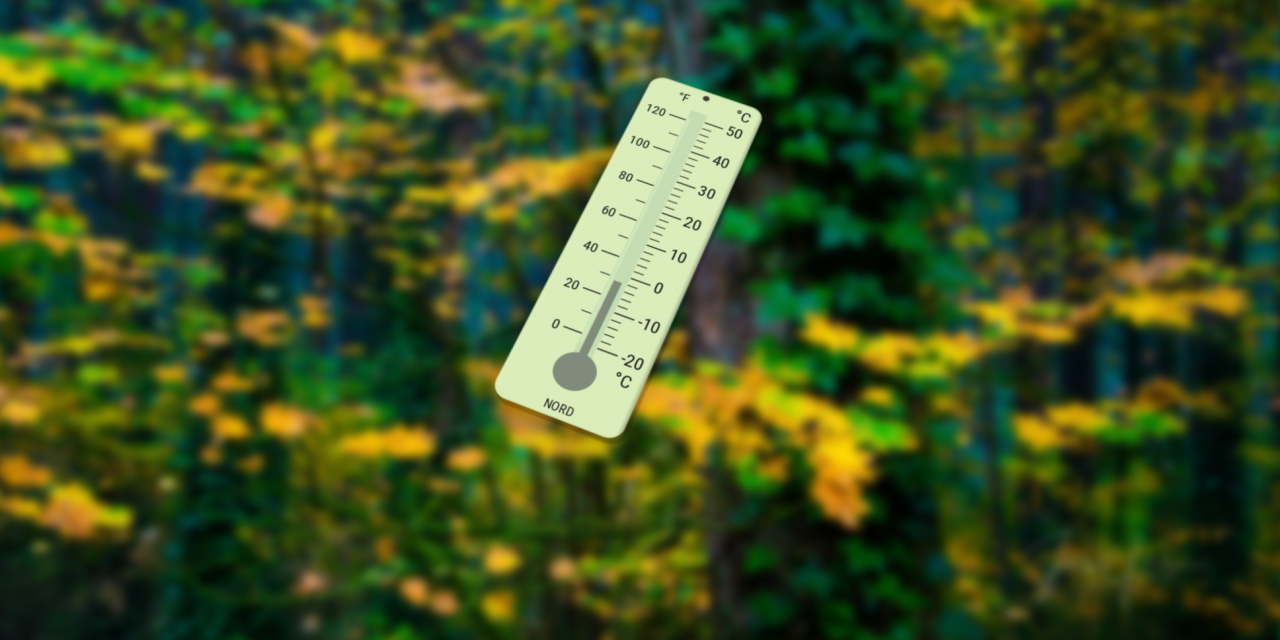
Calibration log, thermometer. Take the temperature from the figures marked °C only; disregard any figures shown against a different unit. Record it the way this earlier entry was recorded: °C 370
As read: °C -2
